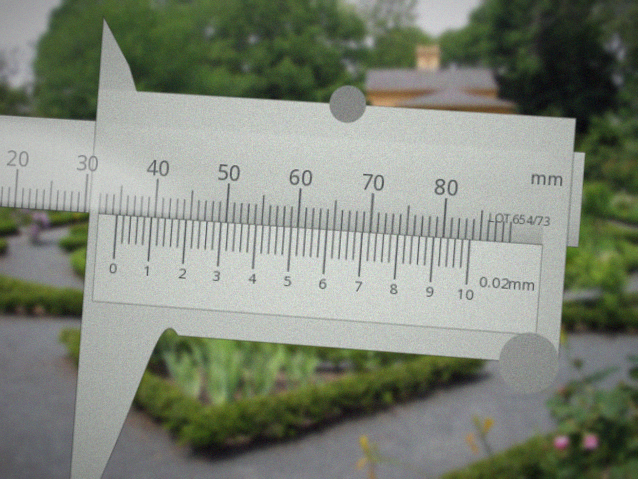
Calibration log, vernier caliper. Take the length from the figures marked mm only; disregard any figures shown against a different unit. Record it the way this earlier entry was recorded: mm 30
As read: mm 34.6
